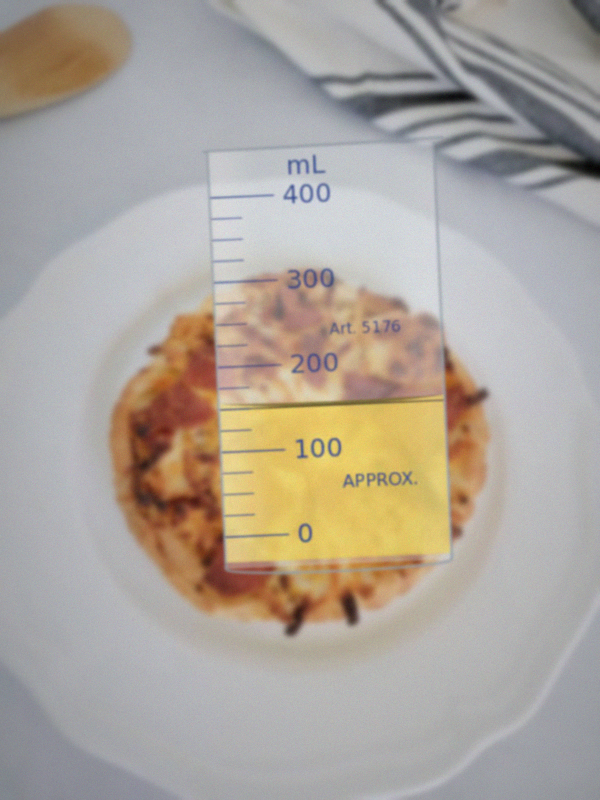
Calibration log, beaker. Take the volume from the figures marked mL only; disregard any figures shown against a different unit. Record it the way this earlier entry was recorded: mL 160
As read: mL 150
